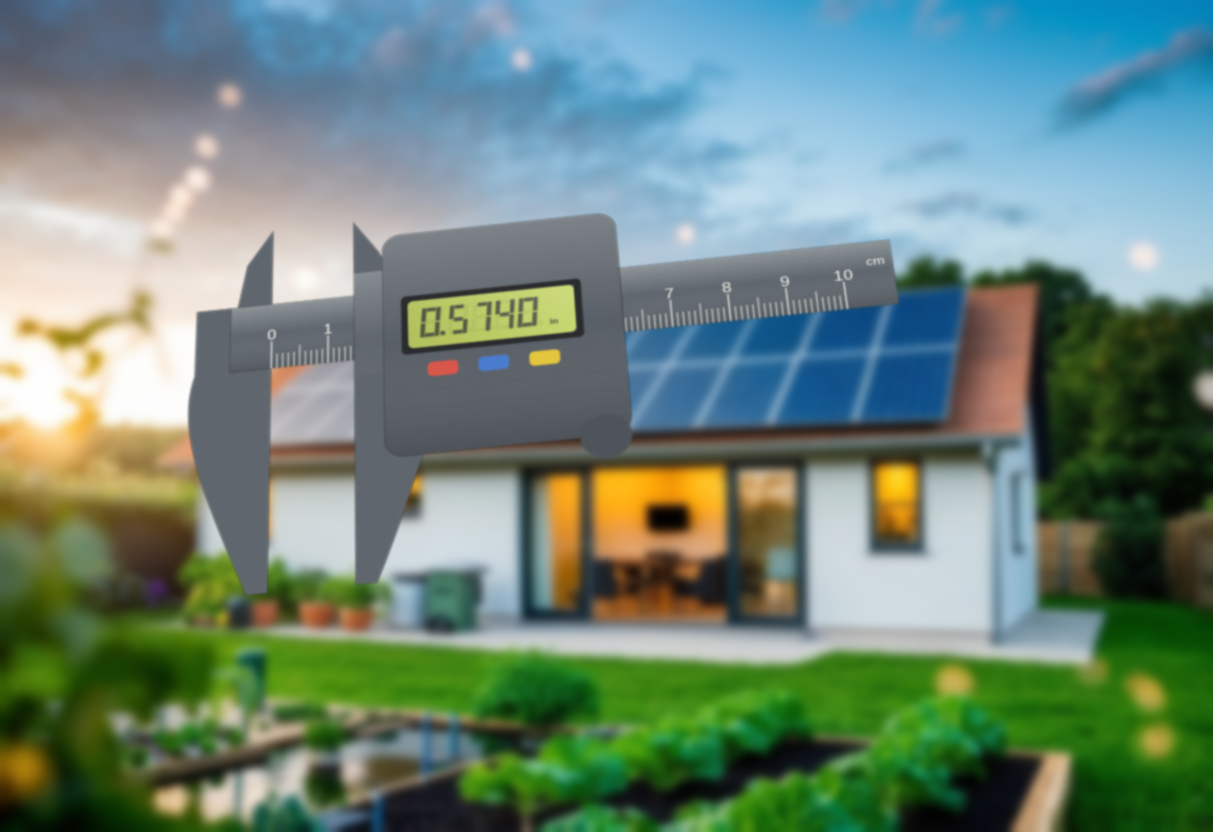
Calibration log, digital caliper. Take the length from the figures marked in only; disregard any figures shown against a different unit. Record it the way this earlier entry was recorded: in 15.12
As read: in 0.5740
